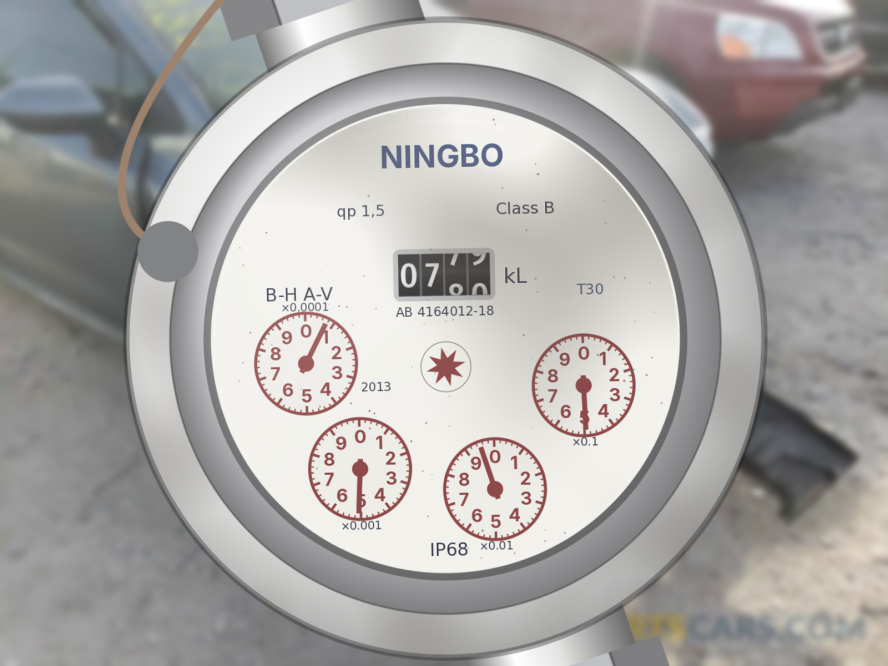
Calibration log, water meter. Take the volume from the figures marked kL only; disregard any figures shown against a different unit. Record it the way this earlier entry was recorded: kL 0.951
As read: kL 779.4950
